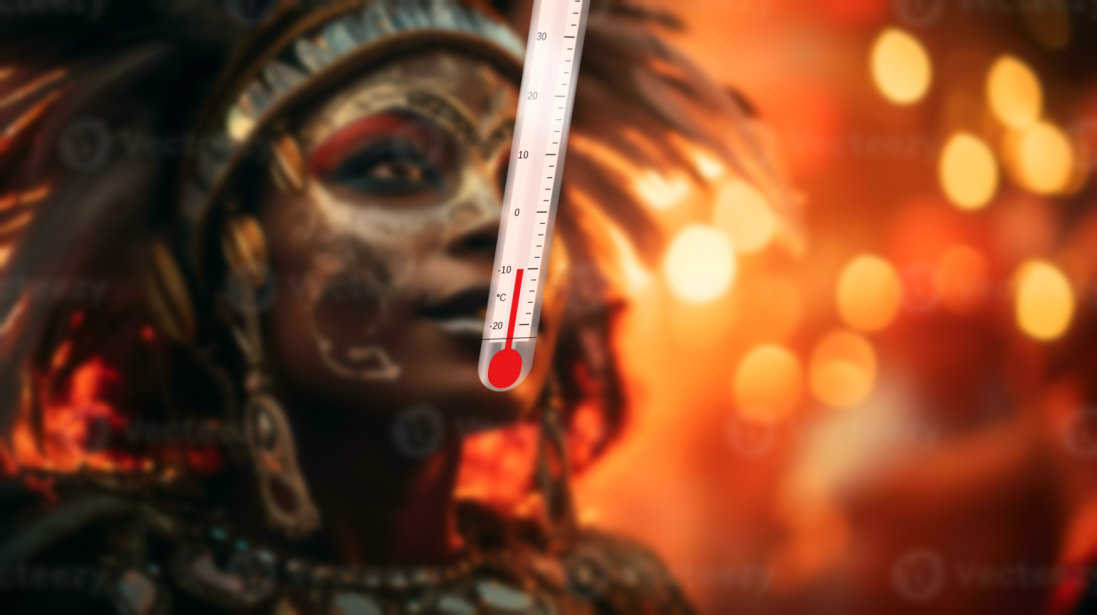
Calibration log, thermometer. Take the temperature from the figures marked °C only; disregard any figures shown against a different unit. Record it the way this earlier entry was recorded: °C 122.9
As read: °C -10
